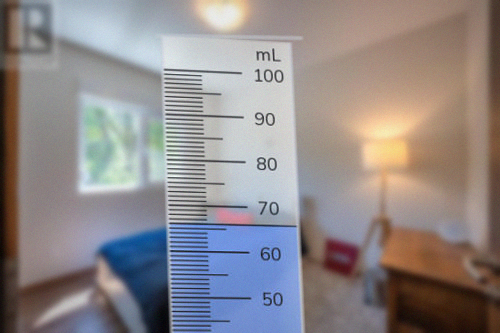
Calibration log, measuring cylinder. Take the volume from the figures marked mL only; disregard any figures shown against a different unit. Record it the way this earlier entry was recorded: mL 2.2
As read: mL 66
